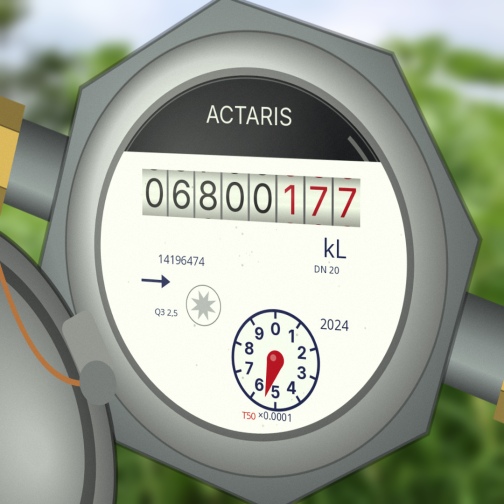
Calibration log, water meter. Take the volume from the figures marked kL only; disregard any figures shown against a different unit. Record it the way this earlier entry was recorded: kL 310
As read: kL 6800.1775
